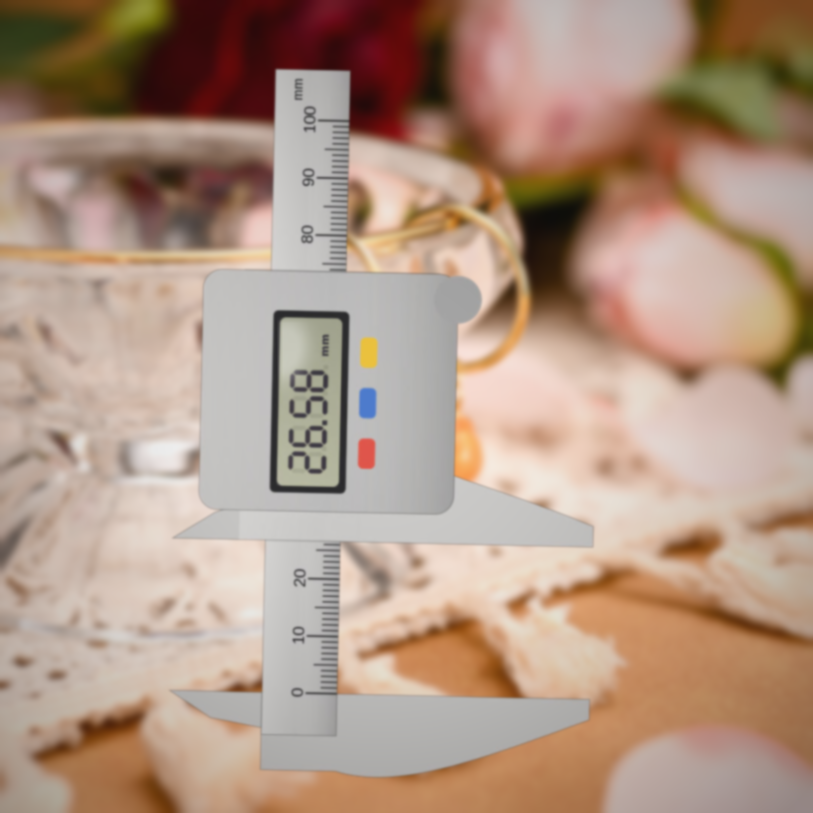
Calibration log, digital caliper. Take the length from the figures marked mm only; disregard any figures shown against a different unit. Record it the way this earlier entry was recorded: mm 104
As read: mm 26.58
